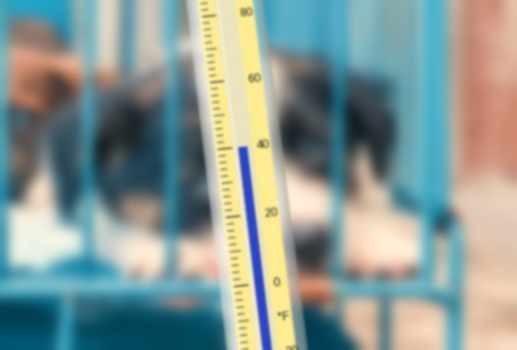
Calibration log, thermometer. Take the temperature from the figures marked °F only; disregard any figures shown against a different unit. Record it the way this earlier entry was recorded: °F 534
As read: °F 40
